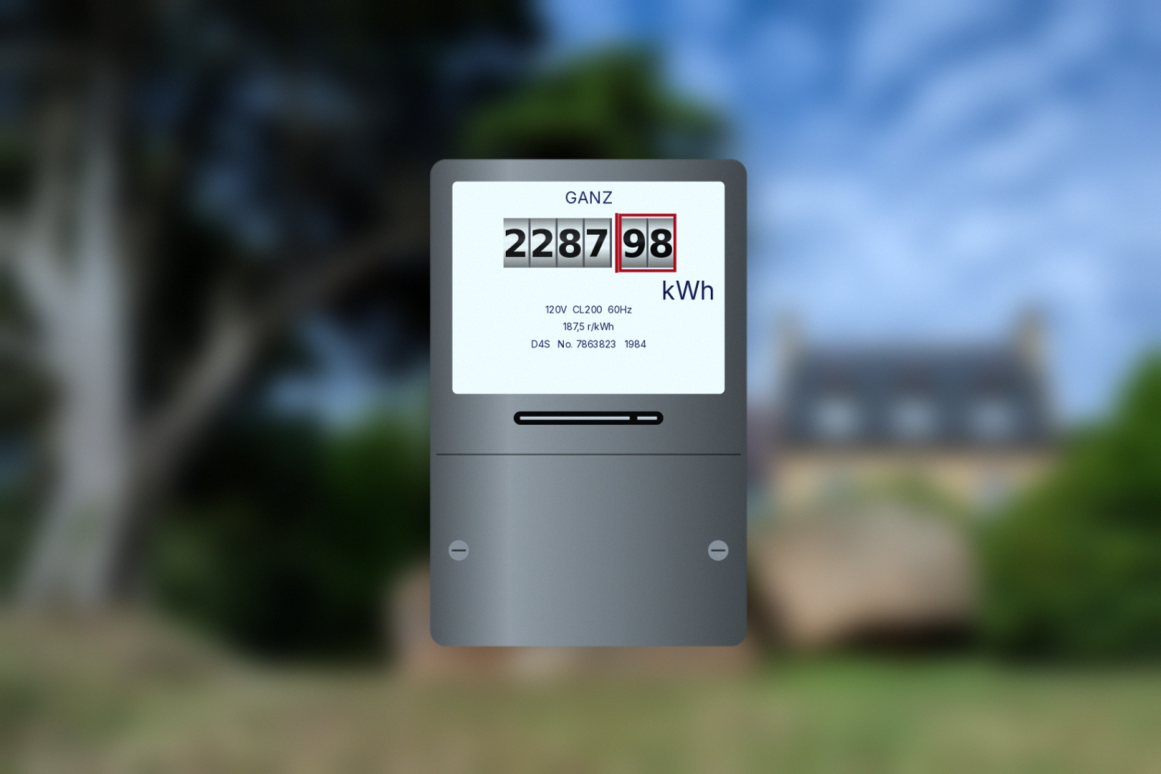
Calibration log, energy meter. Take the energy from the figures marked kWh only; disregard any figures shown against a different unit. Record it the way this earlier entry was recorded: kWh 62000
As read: kWh 2287.98
